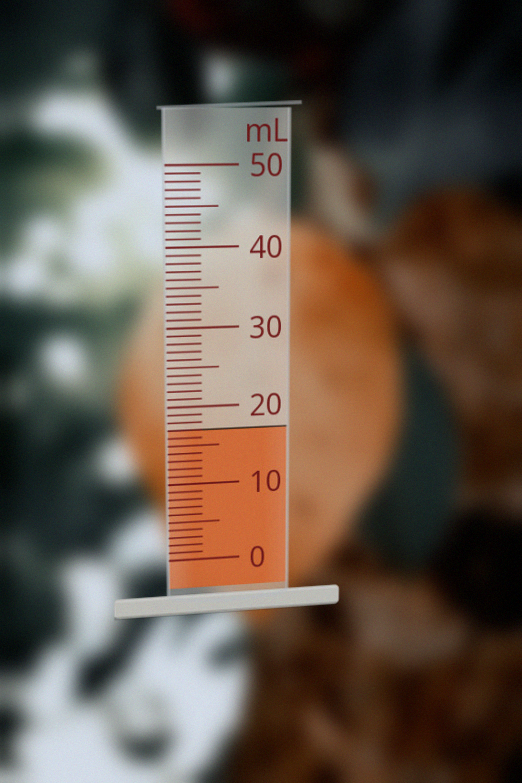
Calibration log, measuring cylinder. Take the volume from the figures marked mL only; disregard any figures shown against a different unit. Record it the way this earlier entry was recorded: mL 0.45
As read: mL 17
